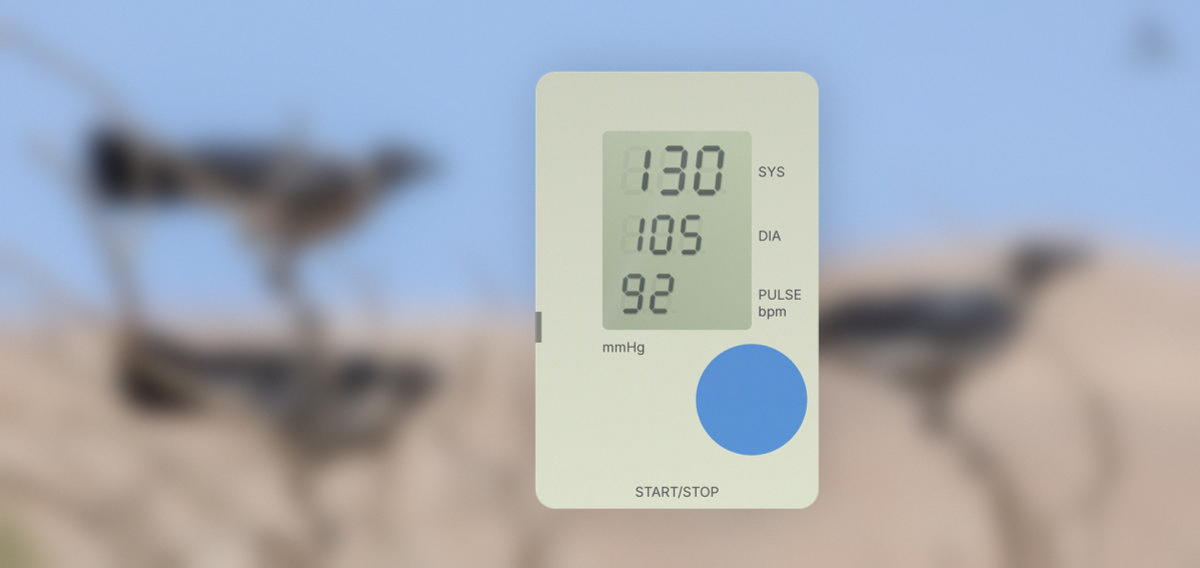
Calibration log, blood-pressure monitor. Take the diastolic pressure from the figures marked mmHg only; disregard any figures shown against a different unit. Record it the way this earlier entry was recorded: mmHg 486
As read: mmHg 105
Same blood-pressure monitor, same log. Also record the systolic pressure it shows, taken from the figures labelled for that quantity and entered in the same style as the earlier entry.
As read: mmHg 130
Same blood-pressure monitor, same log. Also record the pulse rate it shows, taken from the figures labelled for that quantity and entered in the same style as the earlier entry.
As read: bpm 92
